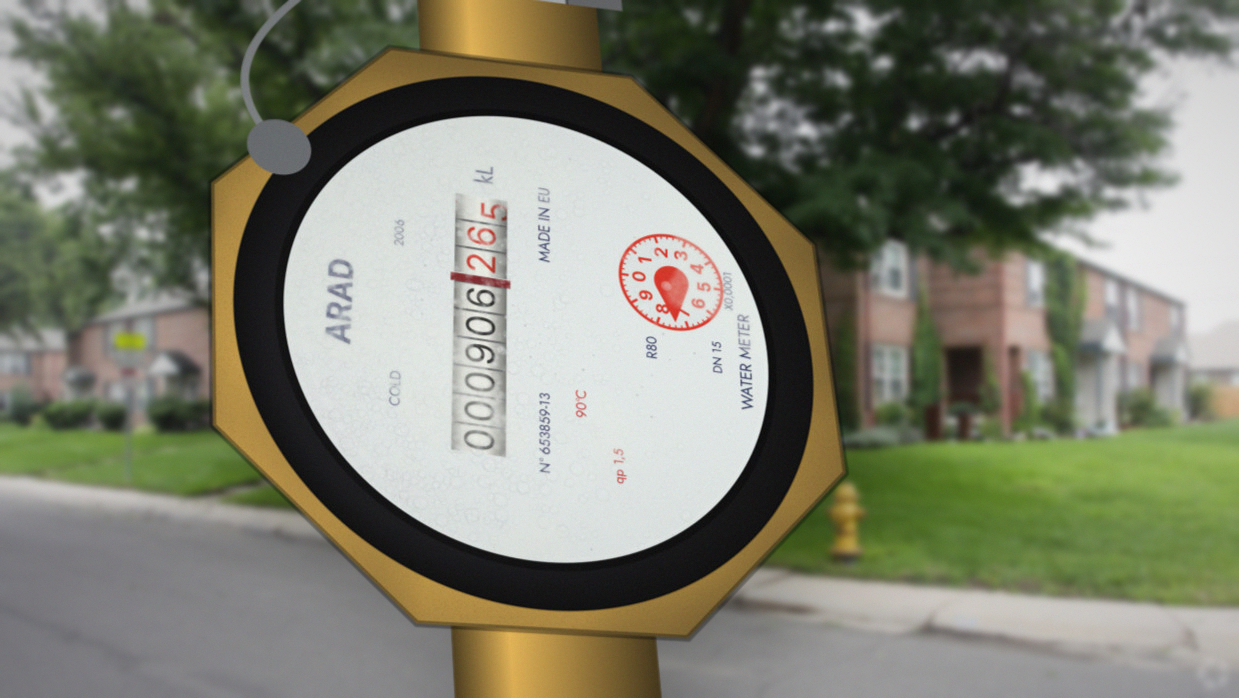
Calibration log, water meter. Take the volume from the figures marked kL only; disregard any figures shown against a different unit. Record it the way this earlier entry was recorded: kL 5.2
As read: kL 906.2647
